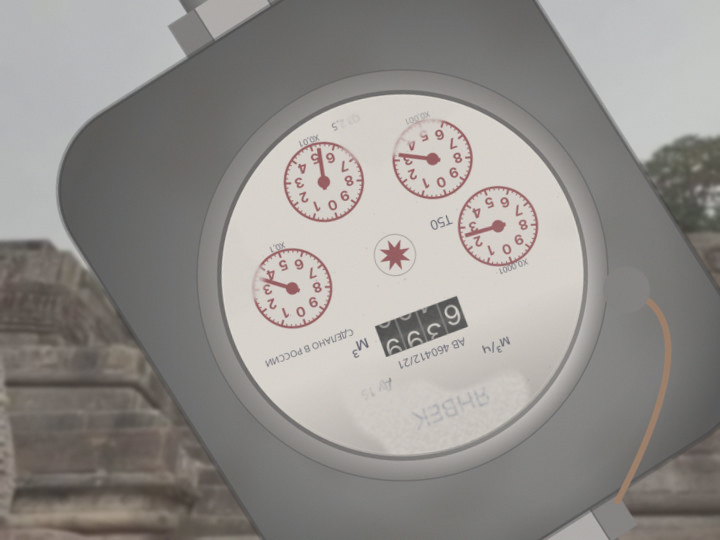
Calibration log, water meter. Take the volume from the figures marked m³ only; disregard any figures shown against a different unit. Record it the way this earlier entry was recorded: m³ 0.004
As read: m³ 6399.3532
